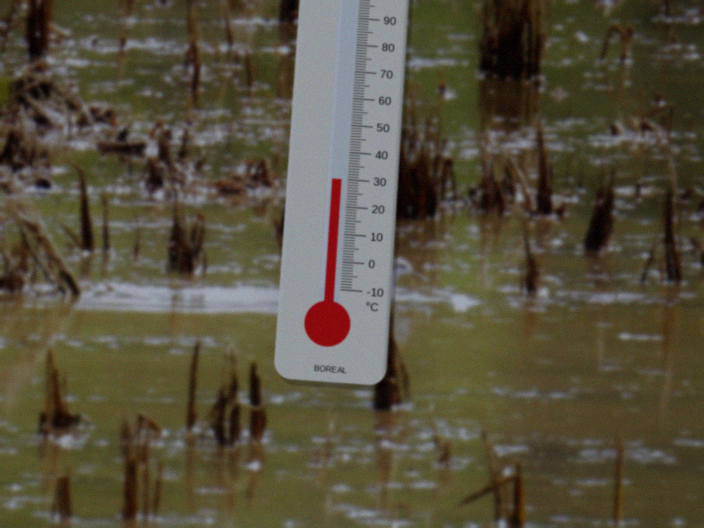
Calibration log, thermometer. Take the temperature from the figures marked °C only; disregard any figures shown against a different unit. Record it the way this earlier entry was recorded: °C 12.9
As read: °C 30
